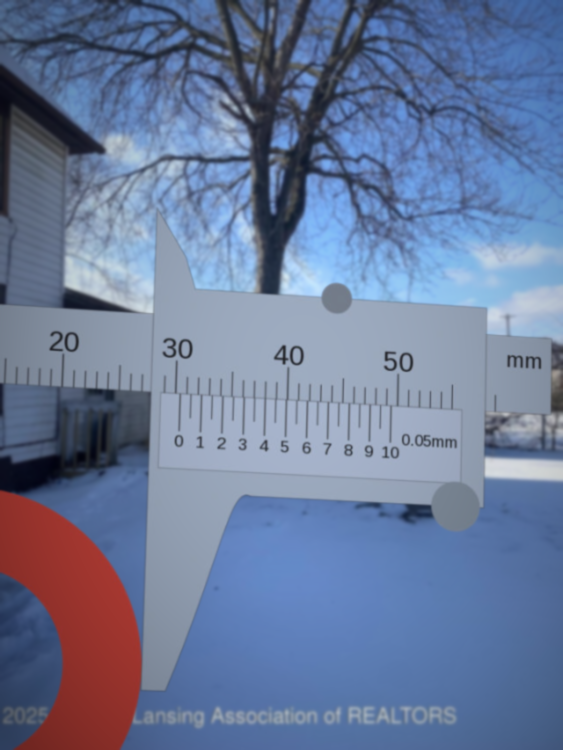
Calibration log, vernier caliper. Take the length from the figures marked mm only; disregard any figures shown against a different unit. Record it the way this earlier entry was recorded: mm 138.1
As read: mm 30.4
